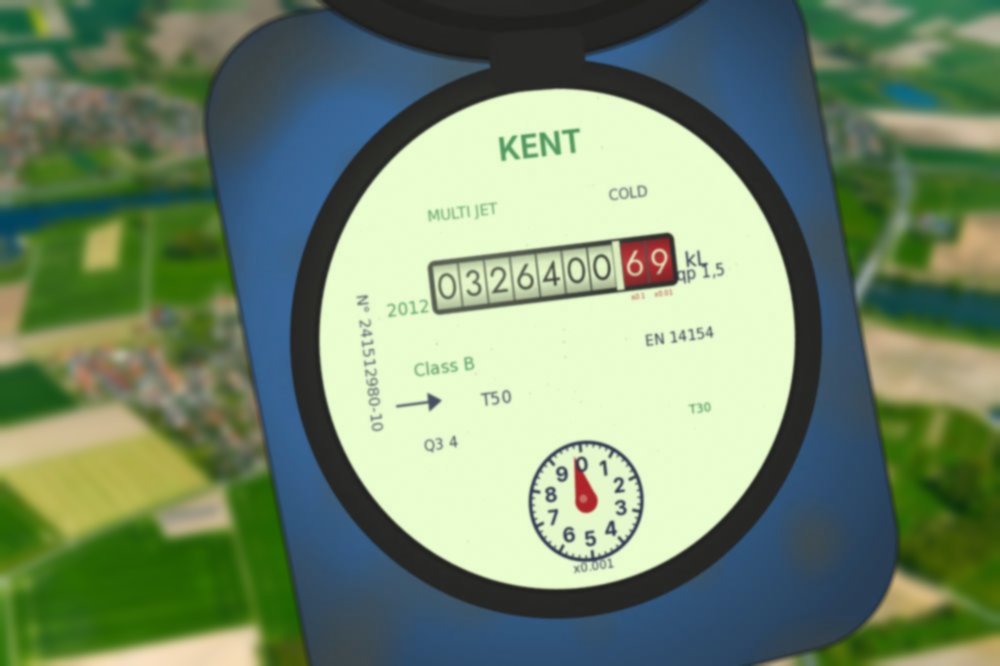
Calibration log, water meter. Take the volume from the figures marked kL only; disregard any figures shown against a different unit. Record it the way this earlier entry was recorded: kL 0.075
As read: kL 326400.689
